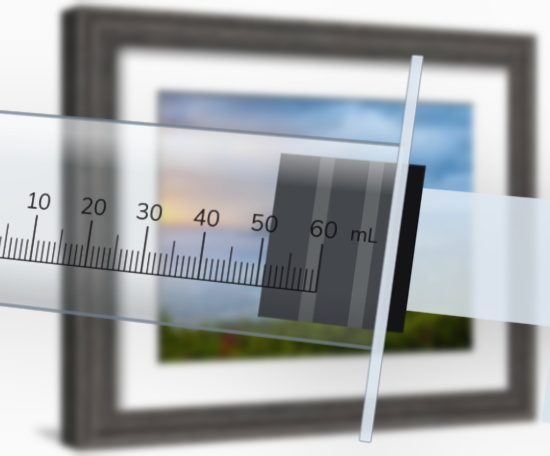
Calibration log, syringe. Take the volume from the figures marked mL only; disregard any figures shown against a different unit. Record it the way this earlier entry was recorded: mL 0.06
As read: mL 51
